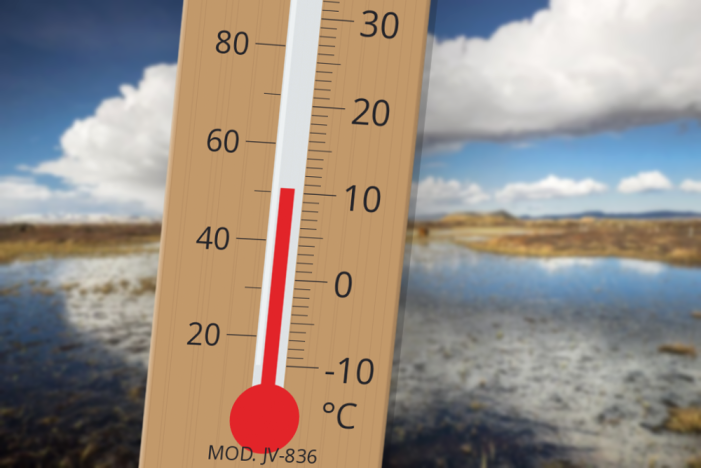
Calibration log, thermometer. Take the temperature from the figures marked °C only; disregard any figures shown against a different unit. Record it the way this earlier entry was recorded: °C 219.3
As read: °C 10.5
